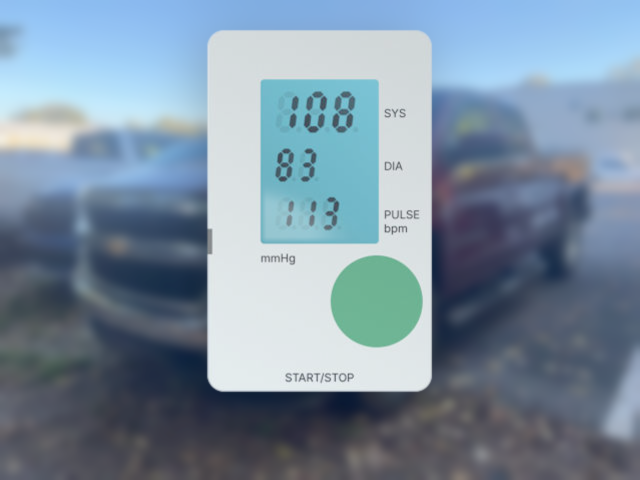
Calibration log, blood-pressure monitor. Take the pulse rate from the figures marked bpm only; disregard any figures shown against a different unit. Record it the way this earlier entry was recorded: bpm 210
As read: bpm 113
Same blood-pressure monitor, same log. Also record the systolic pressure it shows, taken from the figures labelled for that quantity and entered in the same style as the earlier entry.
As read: mmHg 108
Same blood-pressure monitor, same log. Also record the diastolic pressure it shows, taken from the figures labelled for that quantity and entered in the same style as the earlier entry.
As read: mmHg 83
